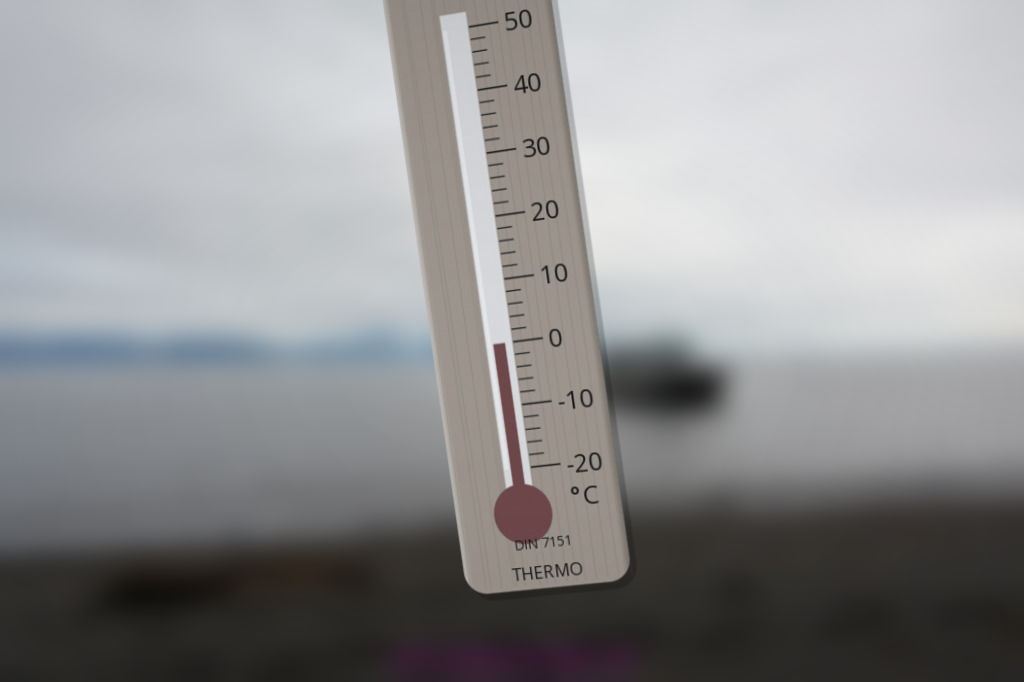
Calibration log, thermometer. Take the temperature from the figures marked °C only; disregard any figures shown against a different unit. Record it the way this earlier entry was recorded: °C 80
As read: °C 0
